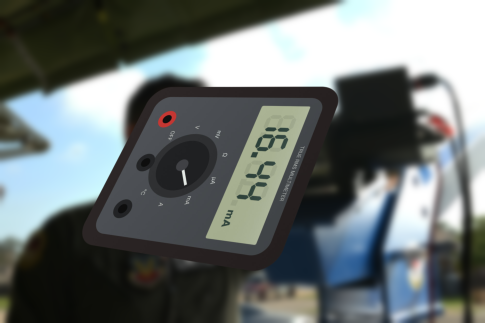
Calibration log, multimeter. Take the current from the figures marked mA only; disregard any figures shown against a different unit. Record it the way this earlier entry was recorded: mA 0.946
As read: mA 16.44
